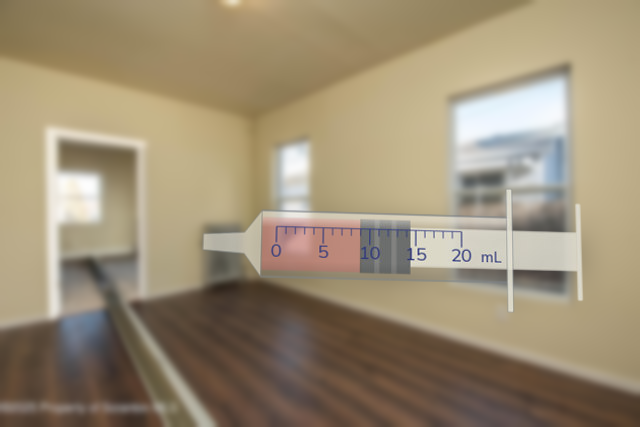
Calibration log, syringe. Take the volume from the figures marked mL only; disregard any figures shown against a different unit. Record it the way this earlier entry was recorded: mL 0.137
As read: mL 9
